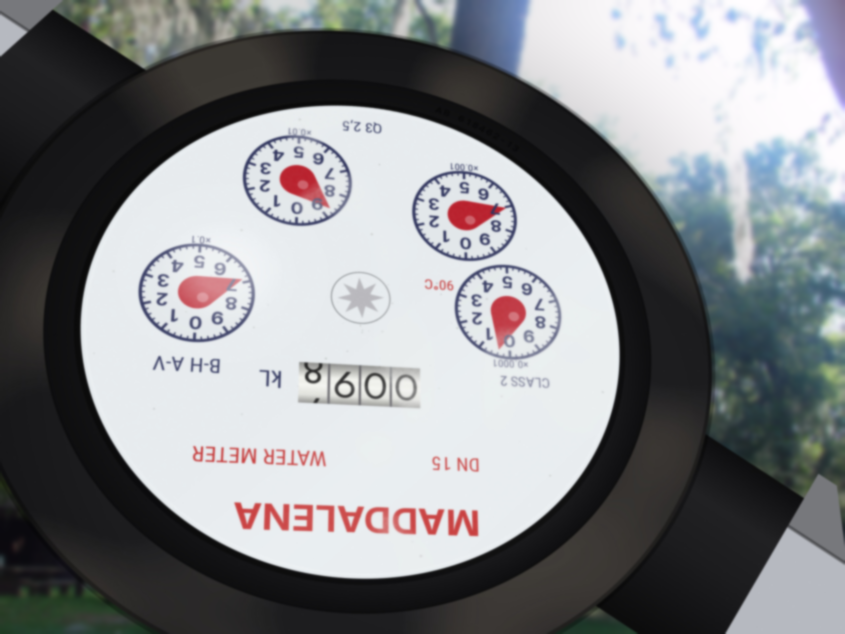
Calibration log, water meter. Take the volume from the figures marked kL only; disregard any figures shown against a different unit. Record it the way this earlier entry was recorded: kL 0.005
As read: kL 97.6870
